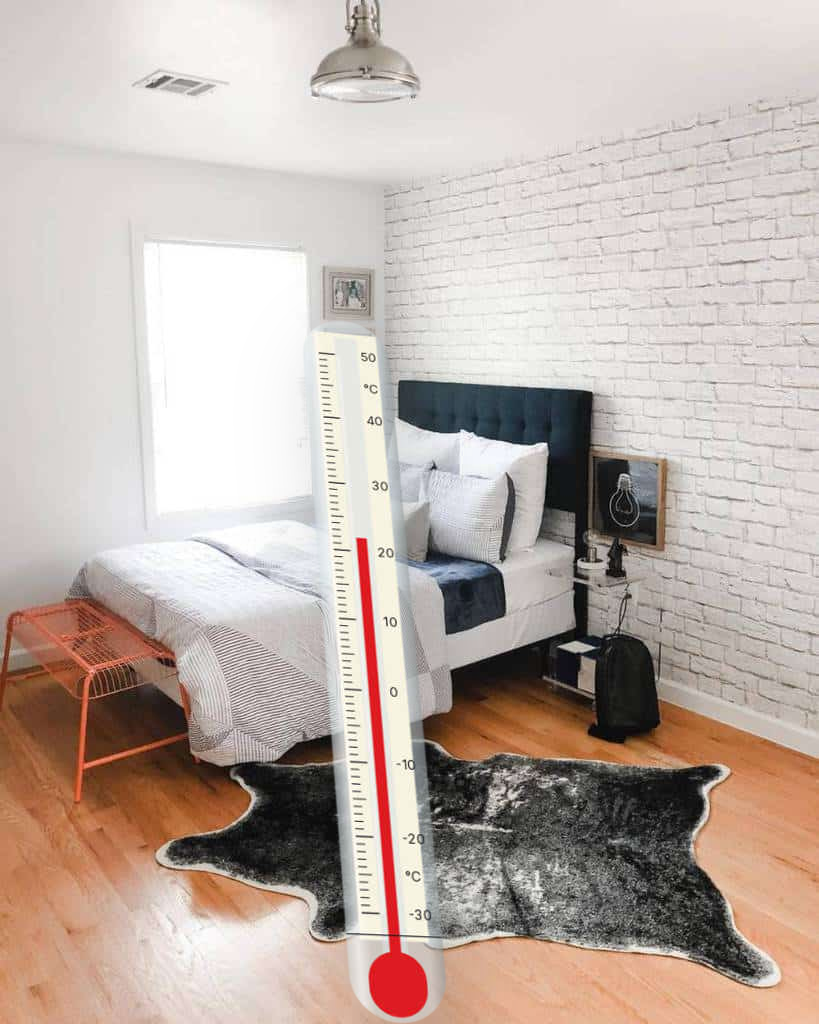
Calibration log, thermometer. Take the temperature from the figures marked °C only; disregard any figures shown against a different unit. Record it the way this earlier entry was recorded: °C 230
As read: °C 22
